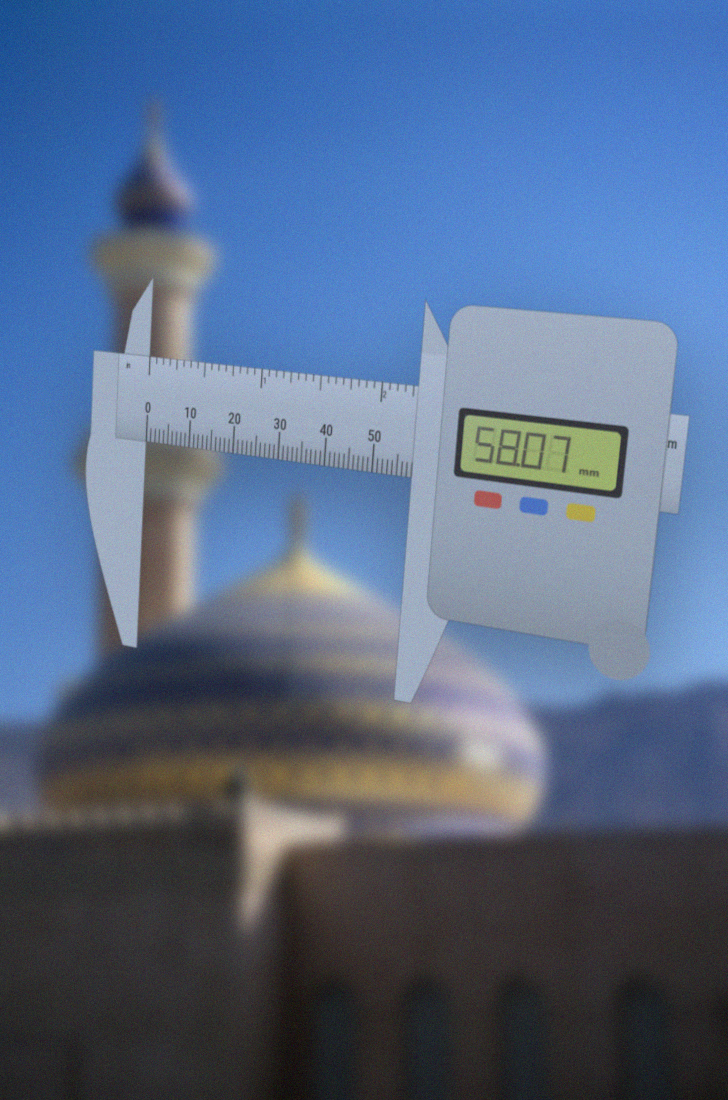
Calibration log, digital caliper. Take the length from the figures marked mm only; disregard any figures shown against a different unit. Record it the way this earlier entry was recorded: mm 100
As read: mm 58.07
